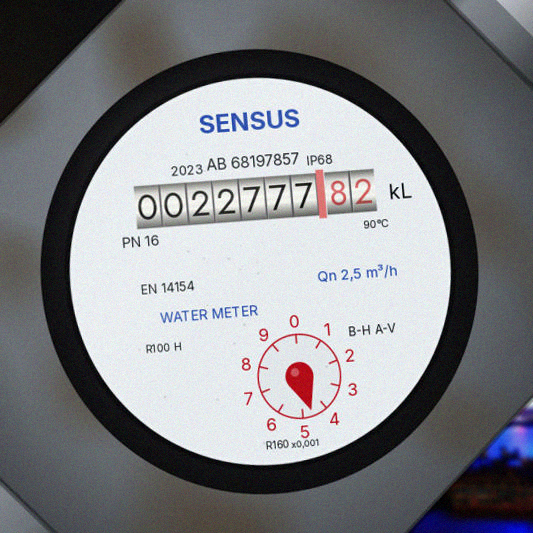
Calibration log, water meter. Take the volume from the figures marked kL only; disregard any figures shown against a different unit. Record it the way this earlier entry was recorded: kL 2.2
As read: kL 22777.824
